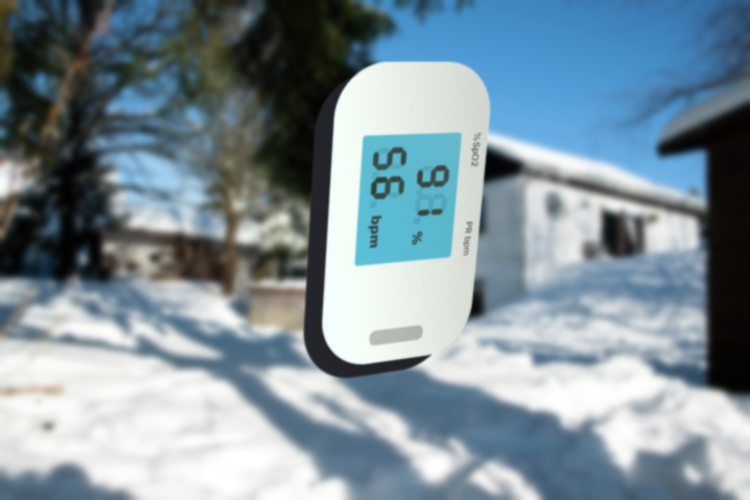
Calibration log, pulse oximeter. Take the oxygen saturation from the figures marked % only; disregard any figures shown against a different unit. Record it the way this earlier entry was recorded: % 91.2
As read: % 91
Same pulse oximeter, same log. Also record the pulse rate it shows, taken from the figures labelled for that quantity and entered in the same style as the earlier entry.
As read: bpm 56
